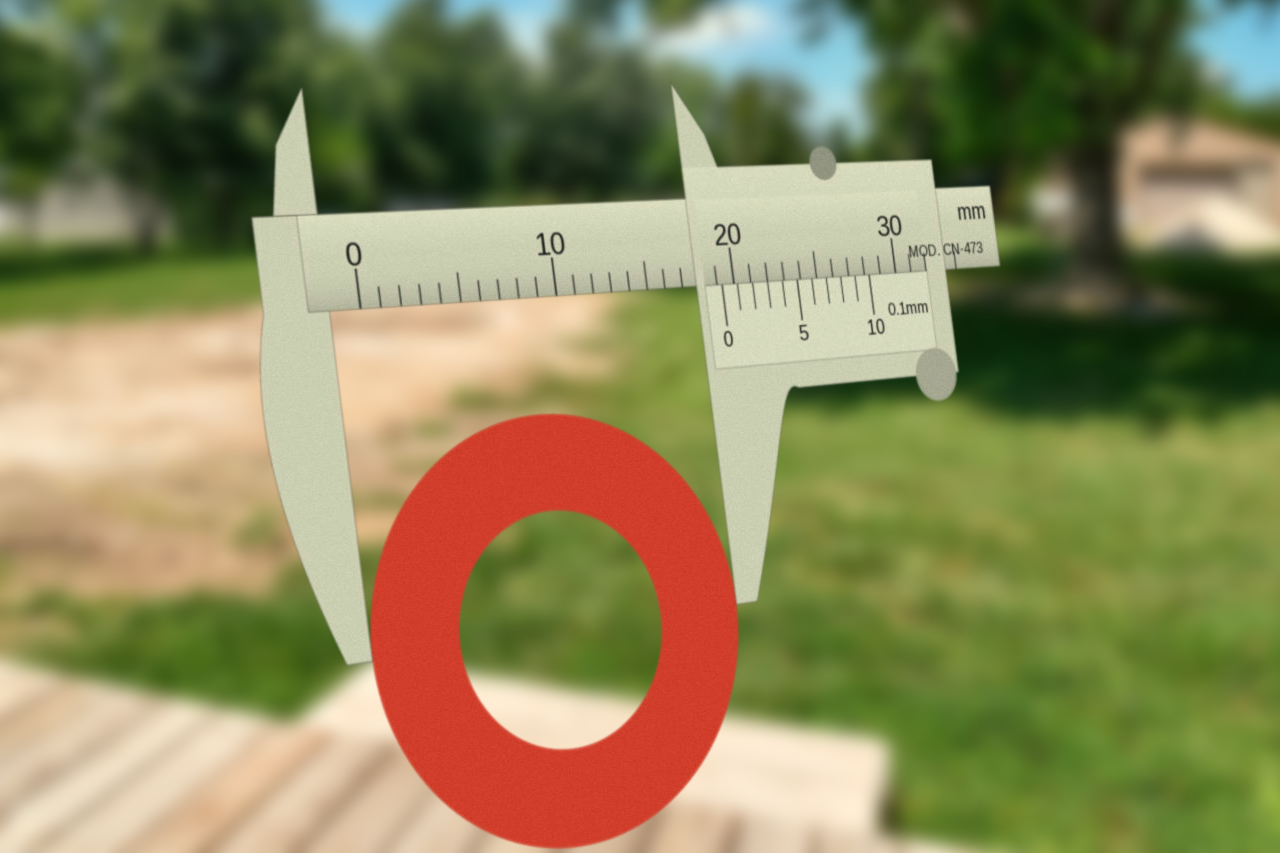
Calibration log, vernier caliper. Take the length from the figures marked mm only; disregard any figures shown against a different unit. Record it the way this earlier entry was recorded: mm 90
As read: mm 19.3
